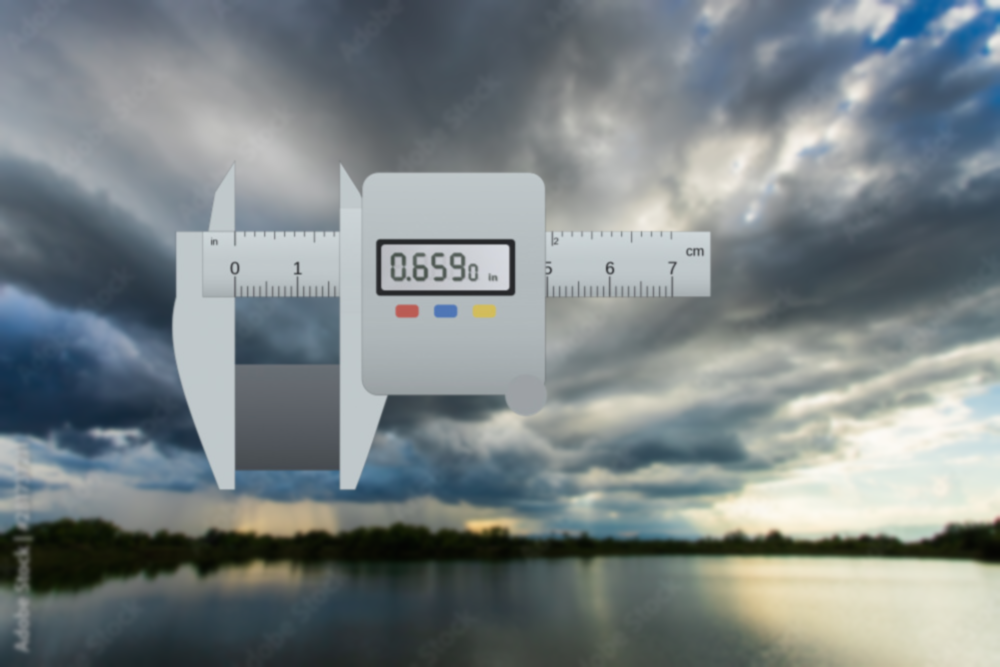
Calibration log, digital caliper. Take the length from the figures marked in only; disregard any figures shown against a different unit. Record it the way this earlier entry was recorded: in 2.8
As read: in 0.6590
